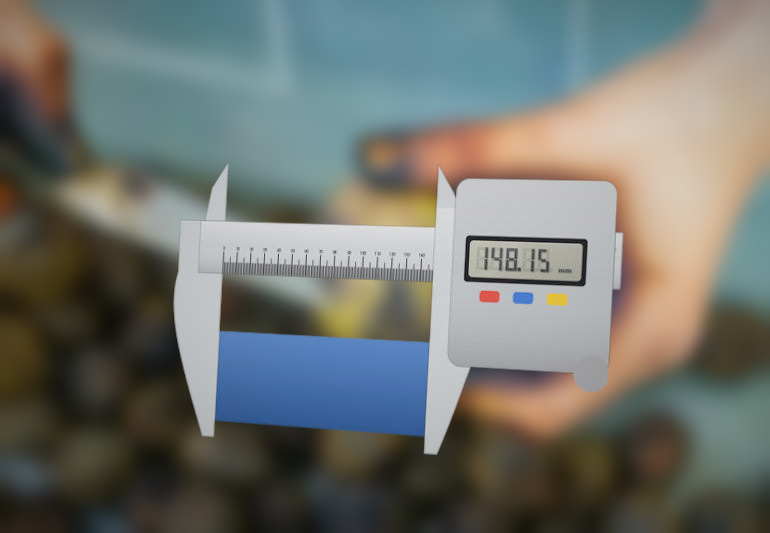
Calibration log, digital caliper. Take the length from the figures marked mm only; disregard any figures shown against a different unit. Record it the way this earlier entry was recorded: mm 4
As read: mm 148.15
